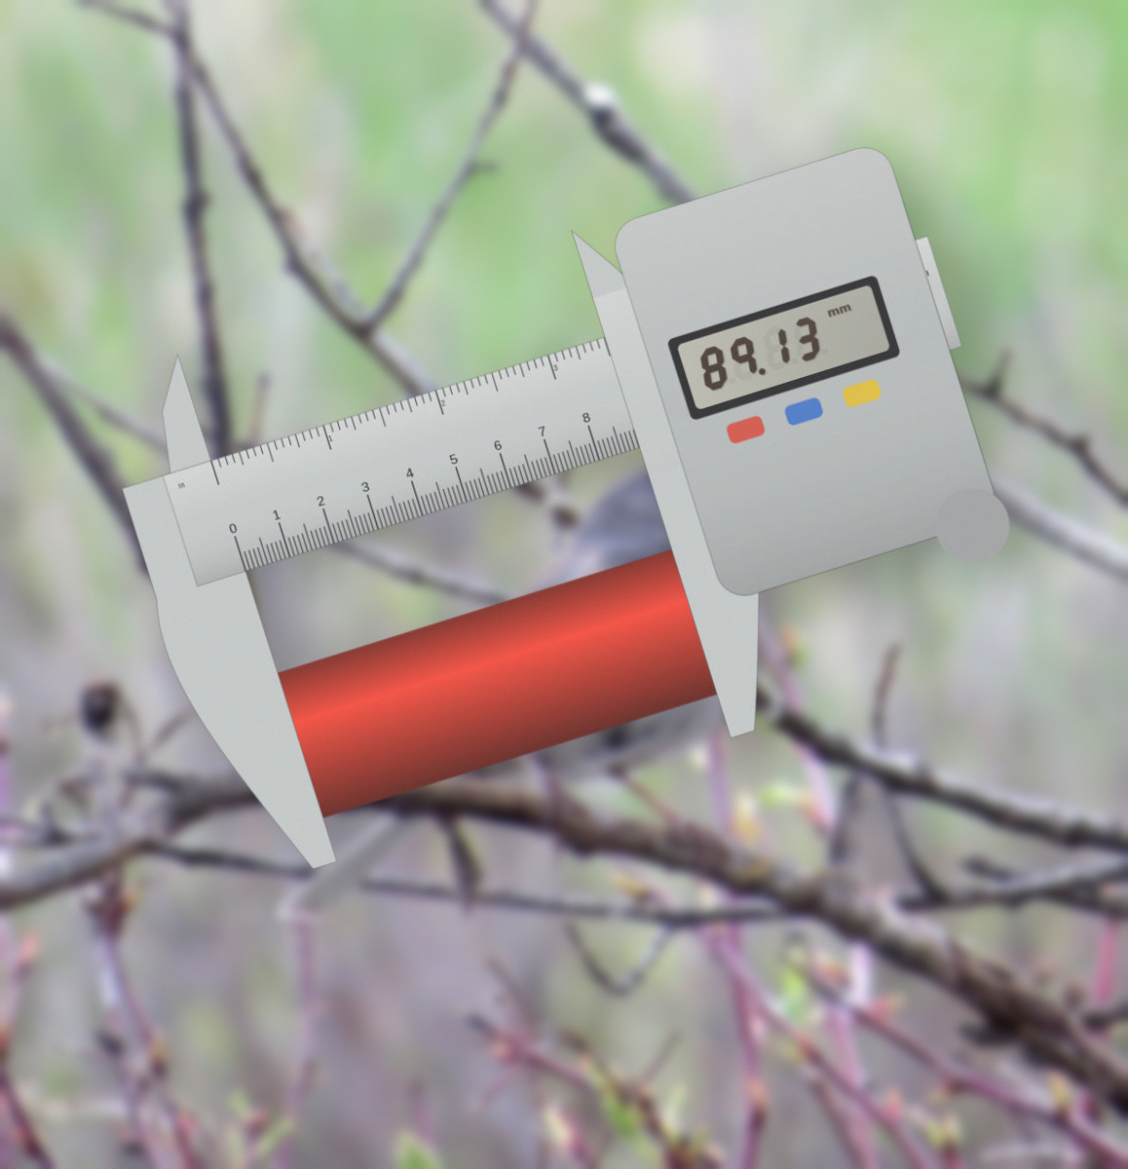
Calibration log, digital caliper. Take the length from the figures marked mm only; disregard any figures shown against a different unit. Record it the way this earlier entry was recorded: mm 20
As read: mm 89.13
